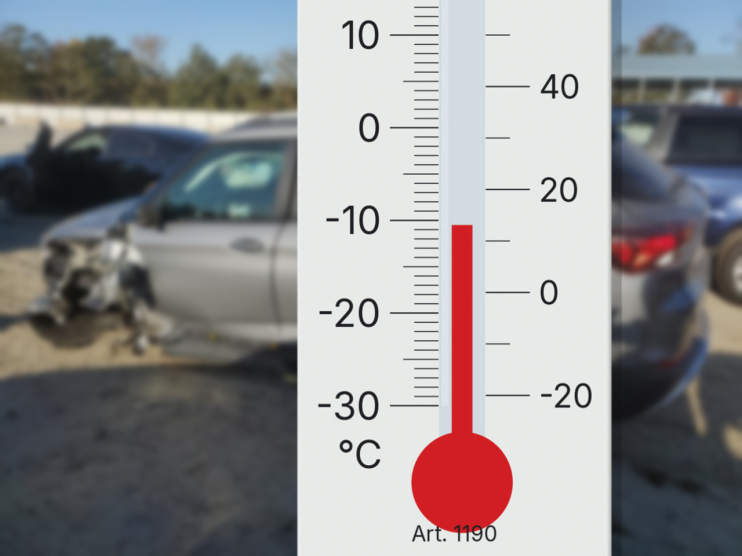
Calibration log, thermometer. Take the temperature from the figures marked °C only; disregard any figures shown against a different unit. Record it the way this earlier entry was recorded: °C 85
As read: °C -10.5
